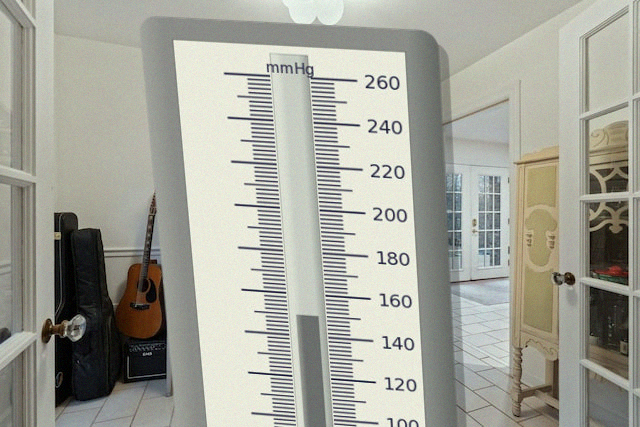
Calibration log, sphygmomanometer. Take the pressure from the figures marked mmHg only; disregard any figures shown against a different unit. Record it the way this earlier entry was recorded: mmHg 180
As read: mmHg 150
